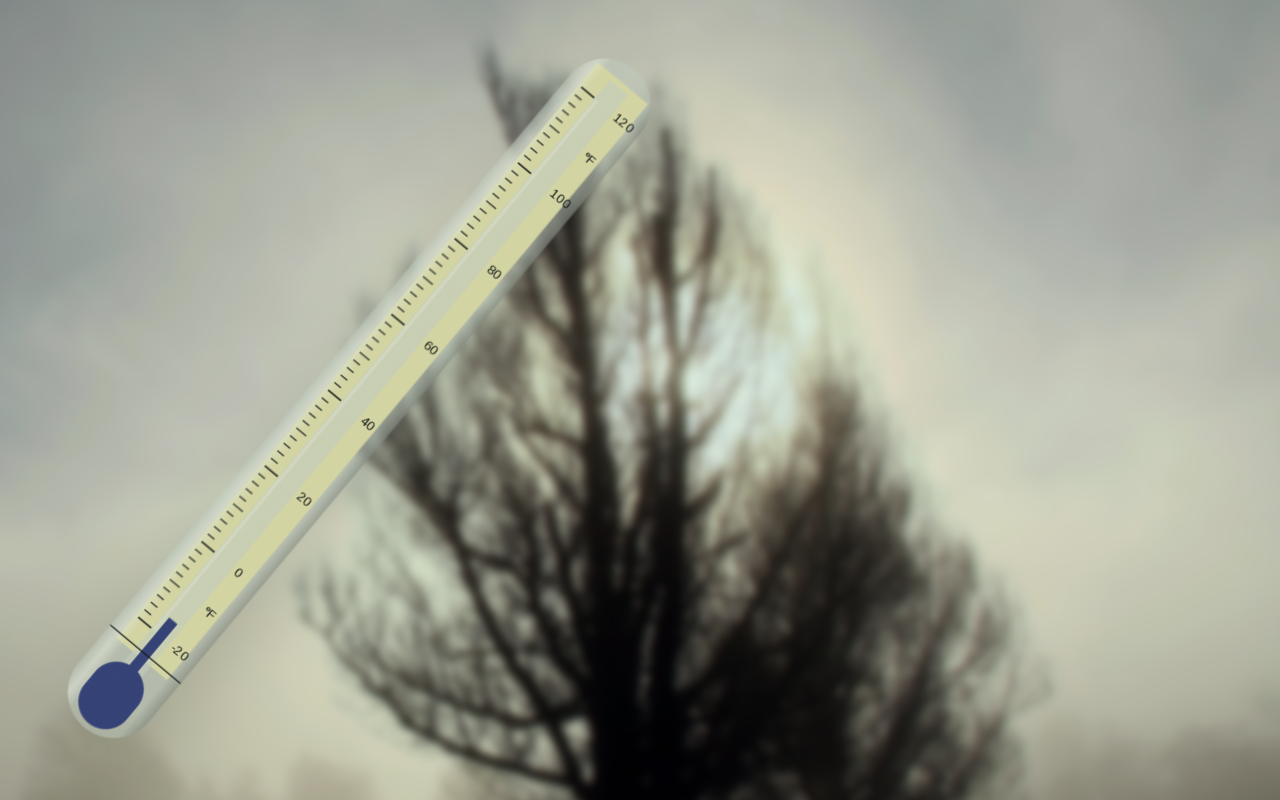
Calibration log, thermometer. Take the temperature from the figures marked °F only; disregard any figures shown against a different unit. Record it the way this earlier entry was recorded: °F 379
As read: °F -16
